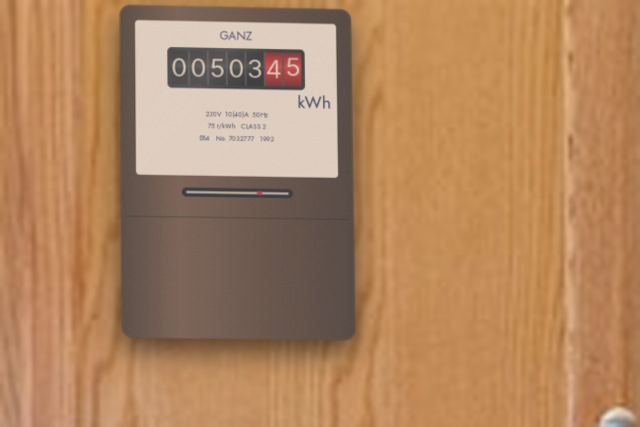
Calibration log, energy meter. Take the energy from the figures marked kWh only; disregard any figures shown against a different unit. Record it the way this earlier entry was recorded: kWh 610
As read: kWh 503.45
